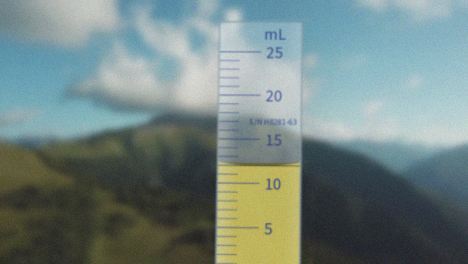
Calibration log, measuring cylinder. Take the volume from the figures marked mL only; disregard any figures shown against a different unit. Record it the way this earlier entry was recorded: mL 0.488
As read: mL 12
